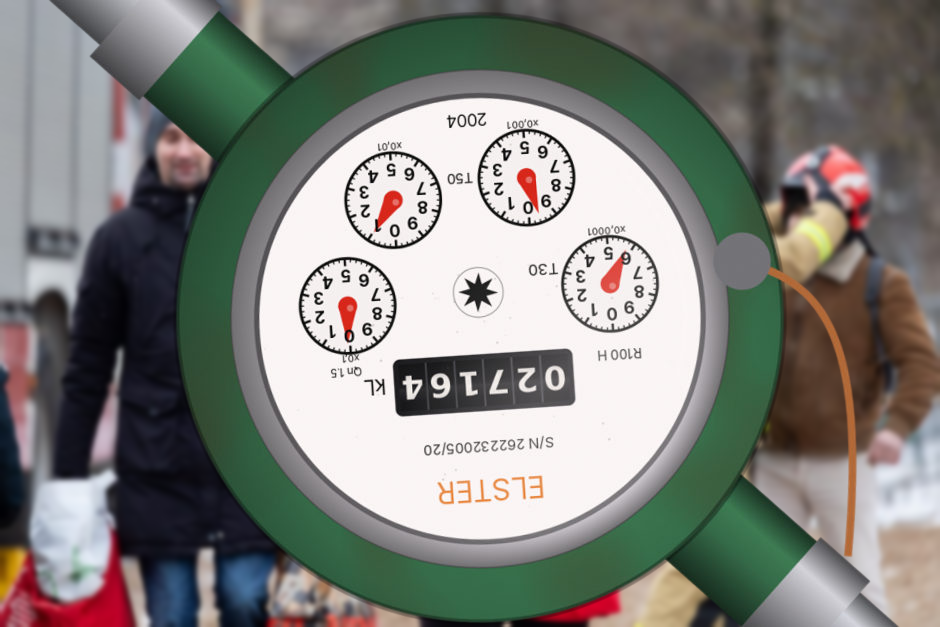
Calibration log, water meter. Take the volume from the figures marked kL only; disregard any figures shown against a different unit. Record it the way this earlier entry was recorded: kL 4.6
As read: kL 27164.0095
